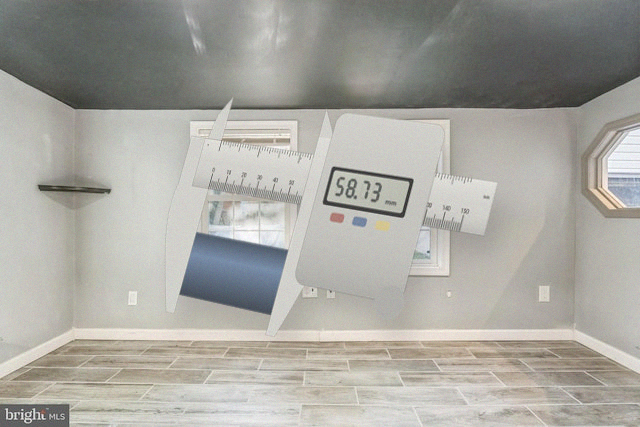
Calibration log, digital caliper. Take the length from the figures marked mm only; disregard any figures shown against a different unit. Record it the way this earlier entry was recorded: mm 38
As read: mm 58.73
